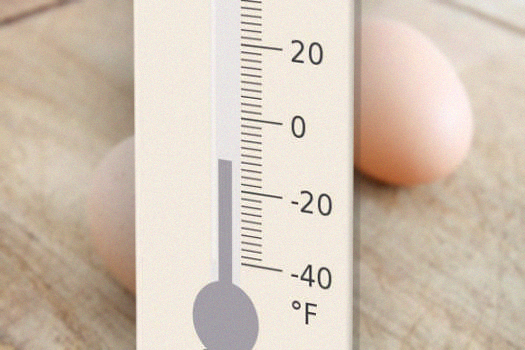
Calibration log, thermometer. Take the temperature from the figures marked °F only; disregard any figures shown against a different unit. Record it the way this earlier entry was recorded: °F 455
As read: °F -12
